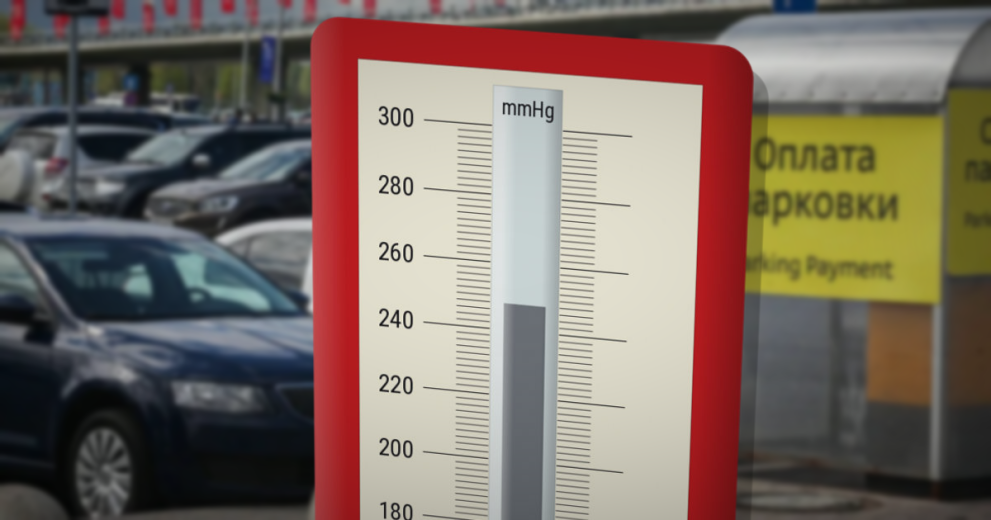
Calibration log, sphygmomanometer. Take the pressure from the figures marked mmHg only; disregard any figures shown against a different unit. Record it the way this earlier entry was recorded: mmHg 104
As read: mmHg 248
